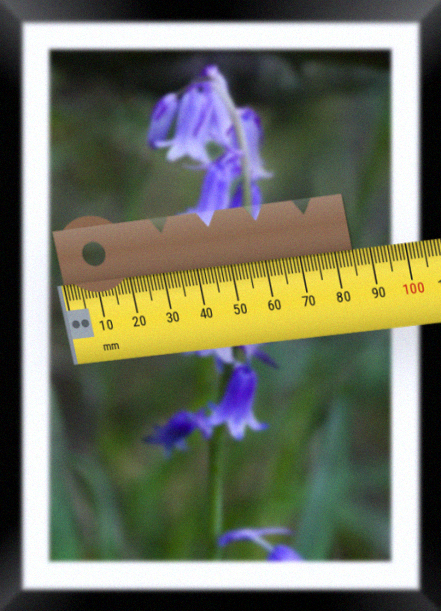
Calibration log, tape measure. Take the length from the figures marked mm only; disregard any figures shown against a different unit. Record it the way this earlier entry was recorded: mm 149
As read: mm 85
